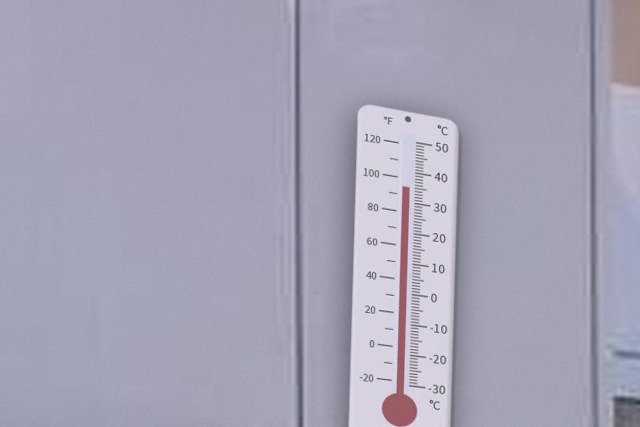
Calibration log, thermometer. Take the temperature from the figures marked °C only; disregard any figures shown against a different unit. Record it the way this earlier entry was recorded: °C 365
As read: °C 35
